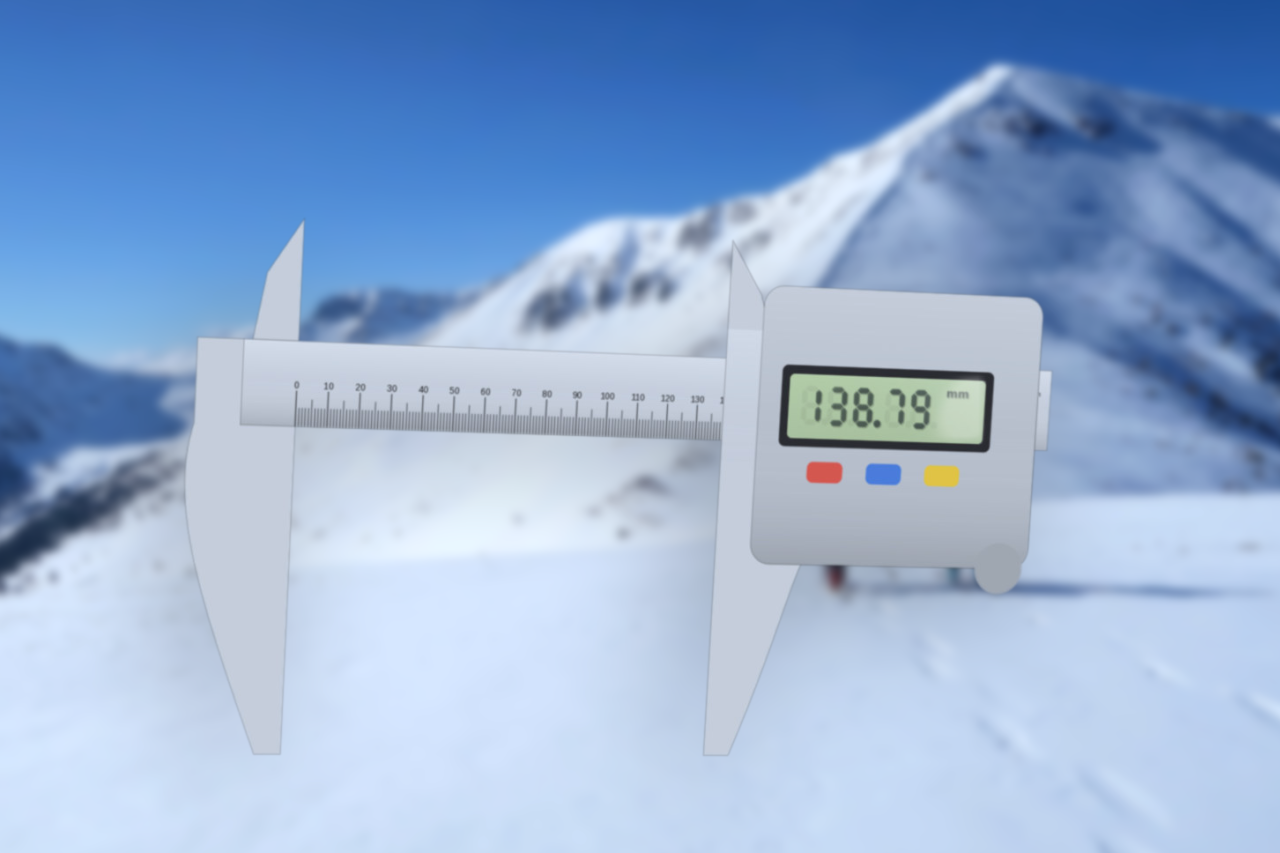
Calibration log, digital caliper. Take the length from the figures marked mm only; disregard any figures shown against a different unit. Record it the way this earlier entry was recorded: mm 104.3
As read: mm 138.79
